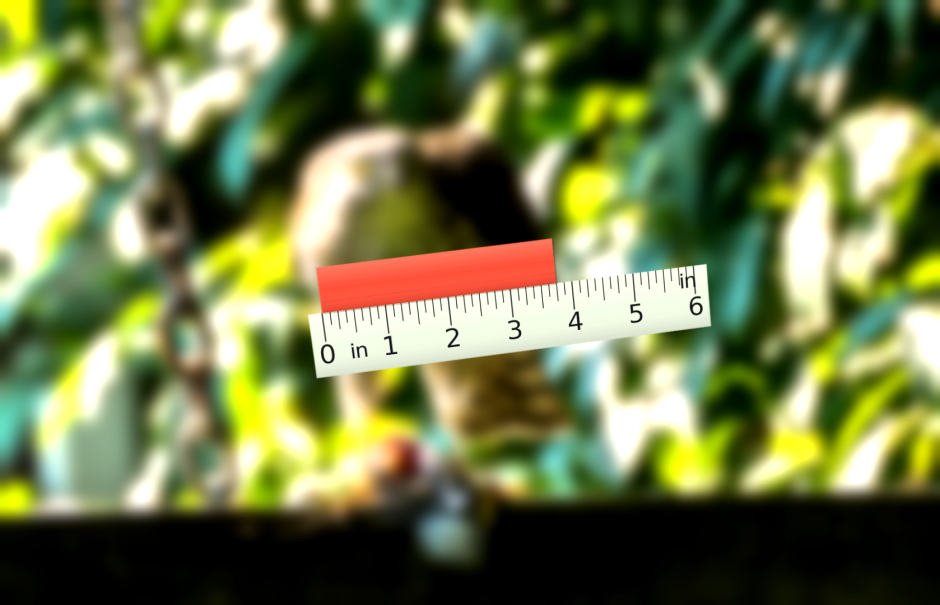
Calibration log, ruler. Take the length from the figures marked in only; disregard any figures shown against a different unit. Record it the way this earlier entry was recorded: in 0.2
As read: in 3.75
